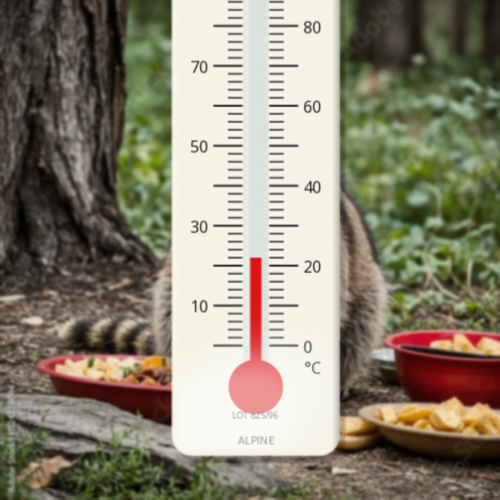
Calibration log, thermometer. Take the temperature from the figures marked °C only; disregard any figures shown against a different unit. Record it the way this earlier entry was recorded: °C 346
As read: °C 22
